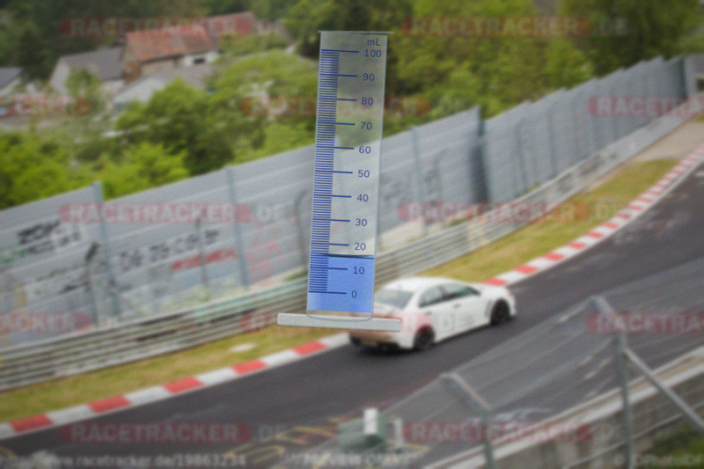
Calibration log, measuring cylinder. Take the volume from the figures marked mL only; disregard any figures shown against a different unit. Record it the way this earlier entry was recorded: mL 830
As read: mL 15
